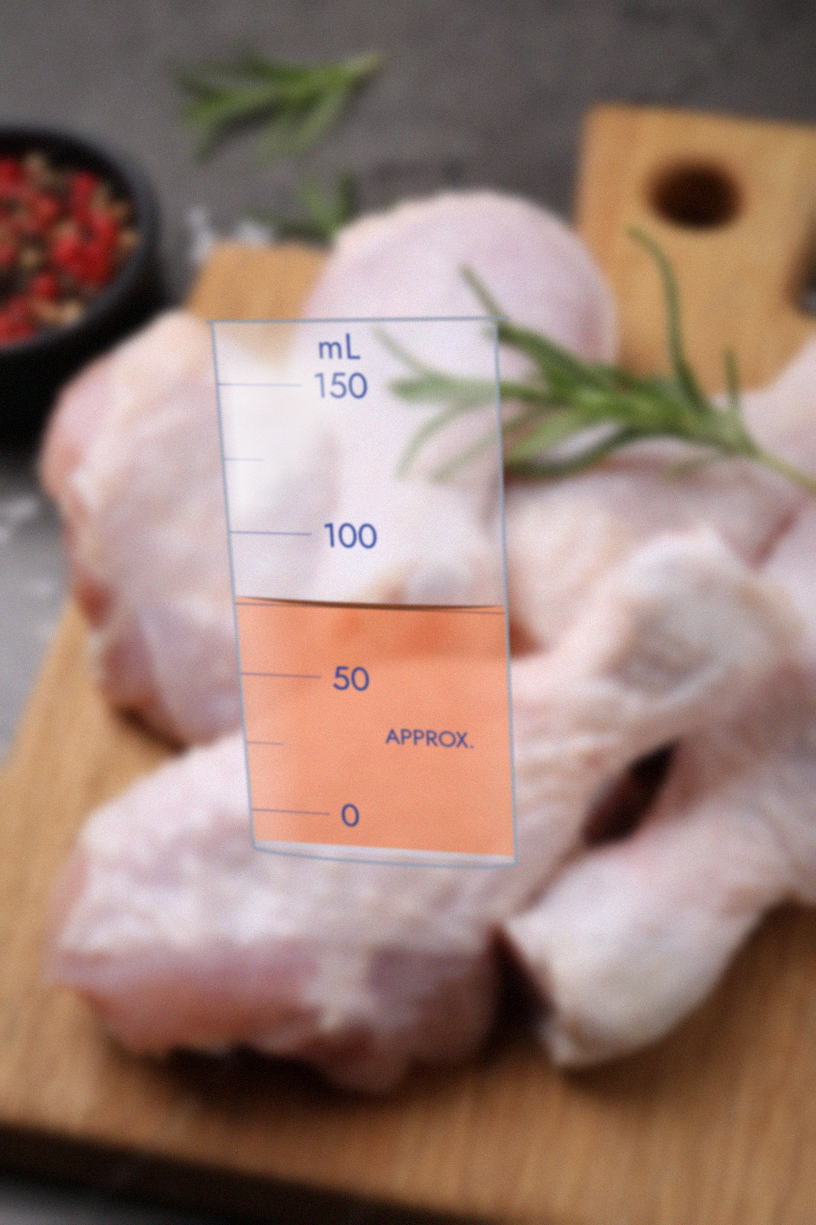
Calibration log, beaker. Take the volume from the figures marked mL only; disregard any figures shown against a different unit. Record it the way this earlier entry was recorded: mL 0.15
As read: mL 75
